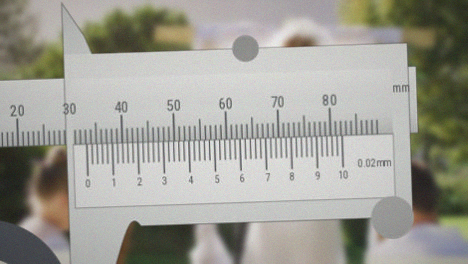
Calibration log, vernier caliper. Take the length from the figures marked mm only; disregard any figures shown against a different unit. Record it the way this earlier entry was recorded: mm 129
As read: mm 33.2
